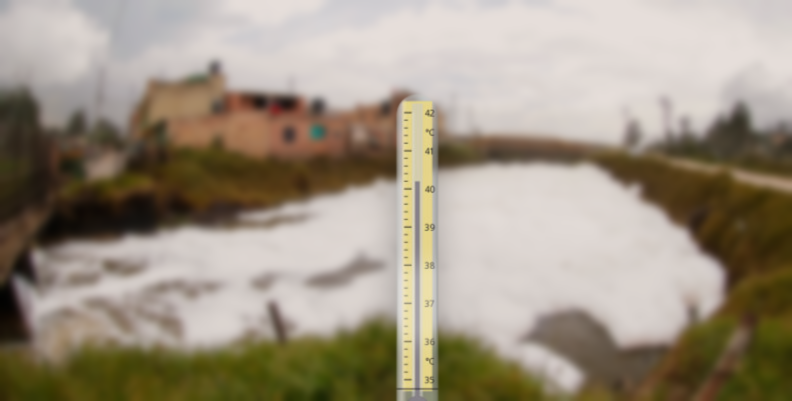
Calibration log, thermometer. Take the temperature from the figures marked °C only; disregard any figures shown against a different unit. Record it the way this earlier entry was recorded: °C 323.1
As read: °C 40.2
